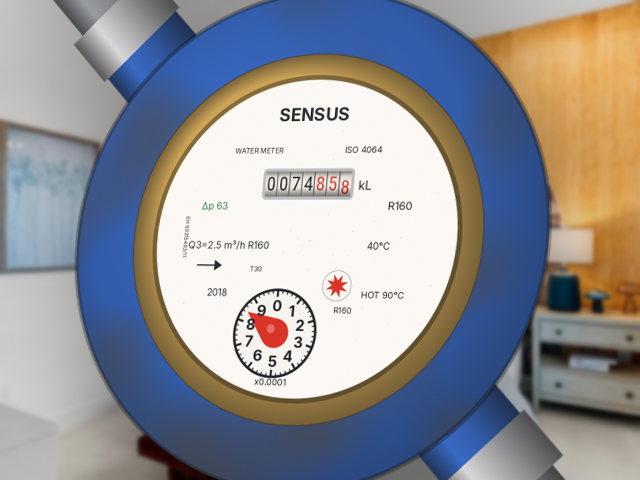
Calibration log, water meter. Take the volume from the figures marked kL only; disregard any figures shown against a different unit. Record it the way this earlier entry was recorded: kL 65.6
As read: kL 74.8578
